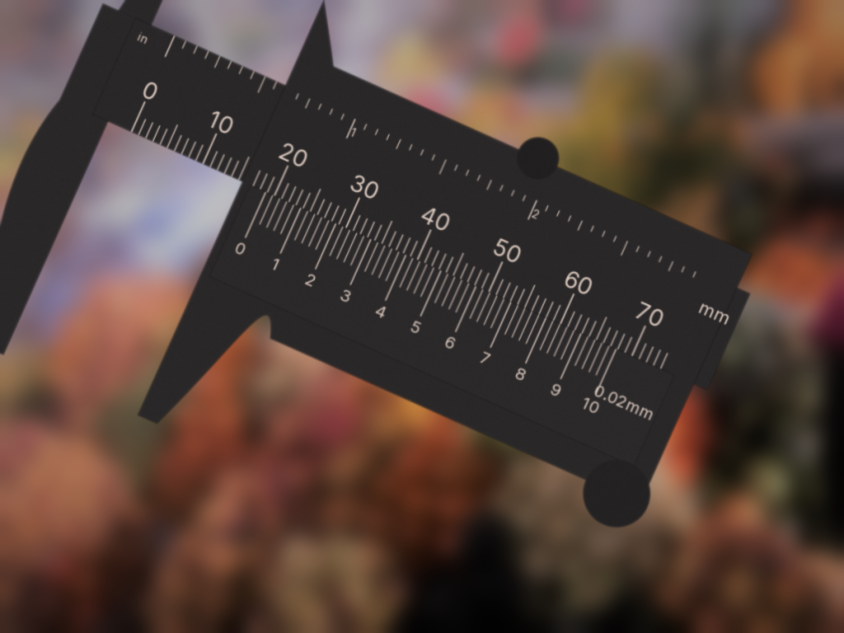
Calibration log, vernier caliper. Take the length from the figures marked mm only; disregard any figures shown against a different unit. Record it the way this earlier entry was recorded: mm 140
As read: mm 18.8
